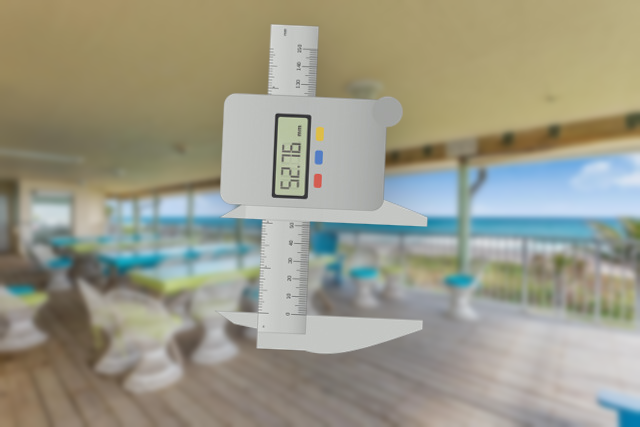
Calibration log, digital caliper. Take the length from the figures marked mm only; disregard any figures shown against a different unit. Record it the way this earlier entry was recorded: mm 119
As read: mm 52.76
